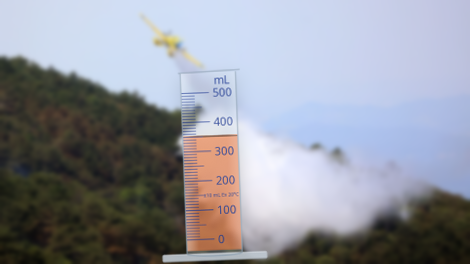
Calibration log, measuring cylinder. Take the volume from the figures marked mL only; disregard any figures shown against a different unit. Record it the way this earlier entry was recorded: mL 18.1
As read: mL 350
